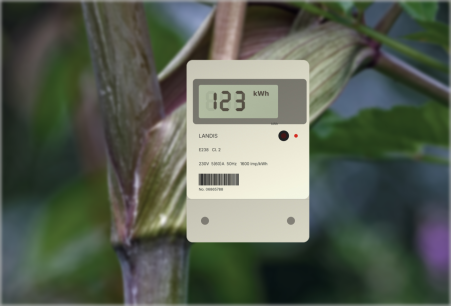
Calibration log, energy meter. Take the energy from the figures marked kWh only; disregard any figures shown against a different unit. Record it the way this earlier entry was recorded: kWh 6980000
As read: kWh 123
